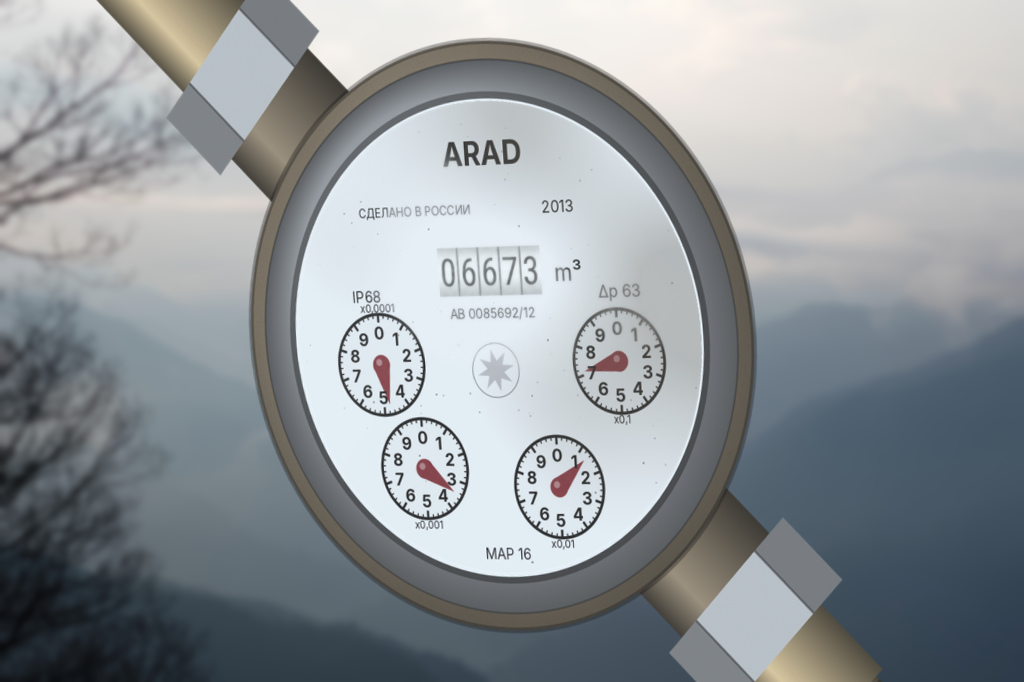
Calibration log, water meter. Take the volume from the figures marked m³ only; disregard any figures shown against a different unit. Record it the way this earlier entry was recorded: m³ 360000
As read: m³ 6673.7134
